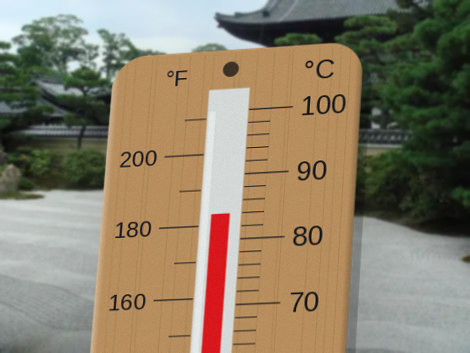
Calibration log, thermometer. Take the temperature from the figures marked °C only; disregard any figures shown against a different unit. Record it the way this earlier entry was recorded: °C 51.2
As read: °C 84
